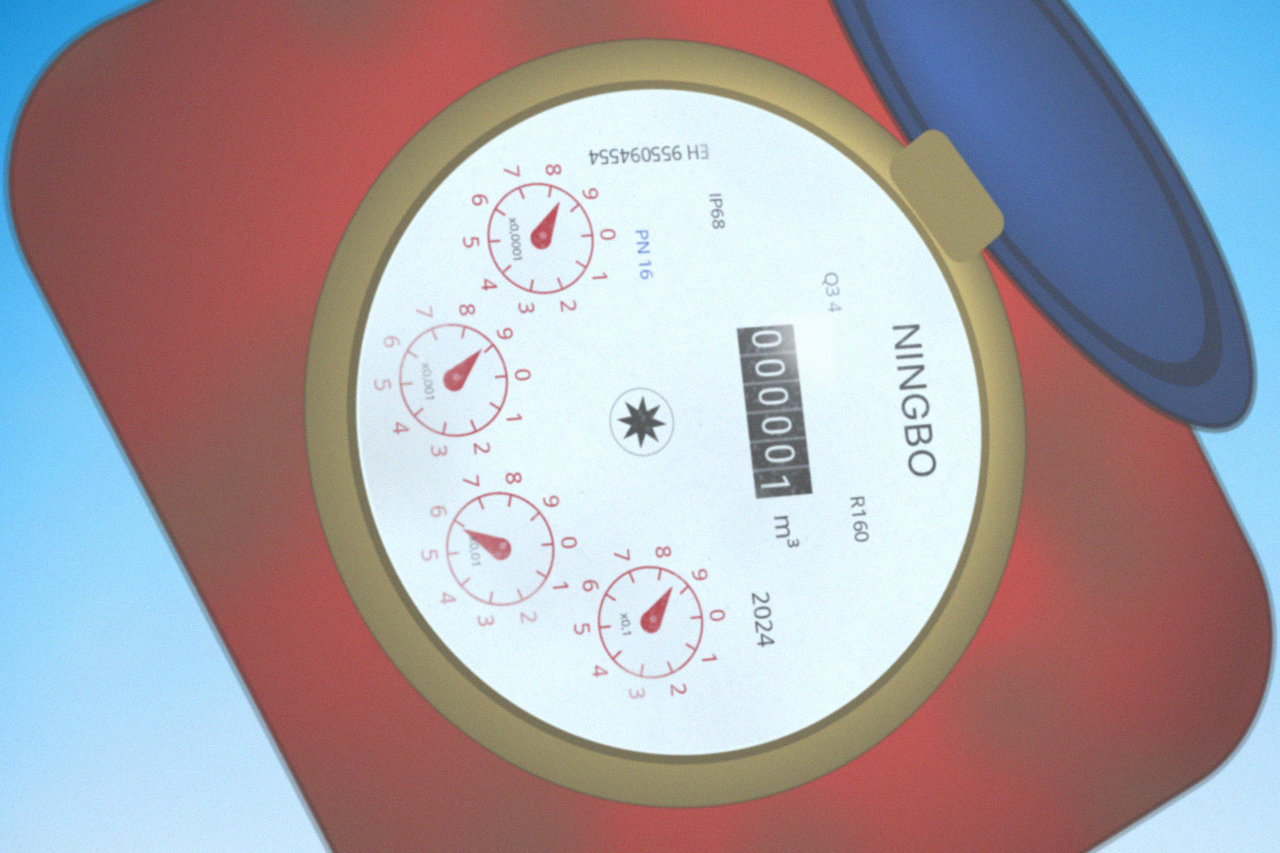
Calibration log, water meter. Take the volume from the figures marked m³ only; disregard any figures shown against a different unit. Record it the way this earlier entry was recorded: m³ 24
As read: m³ 0.8588
